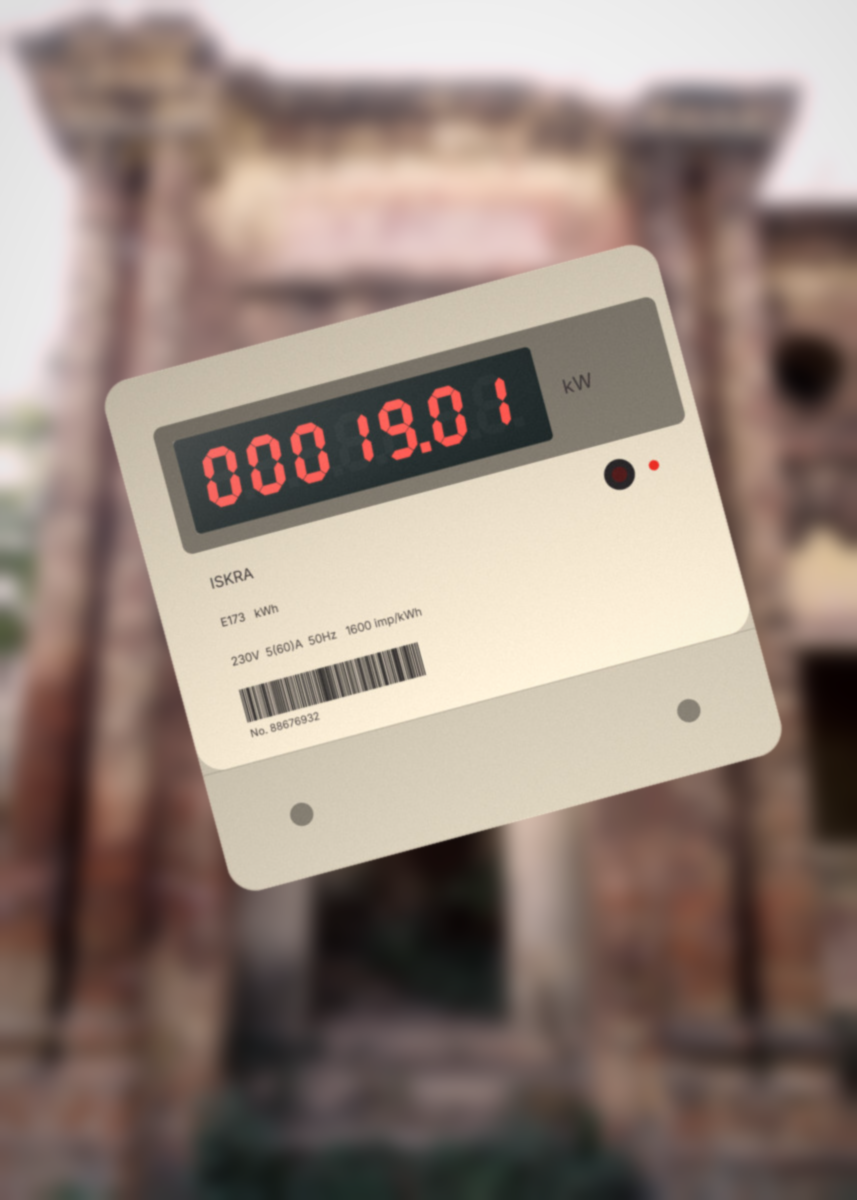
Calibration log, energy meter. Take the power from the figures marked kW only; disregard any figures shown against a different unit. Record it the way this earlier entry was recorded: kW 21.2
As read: kW 19.01
